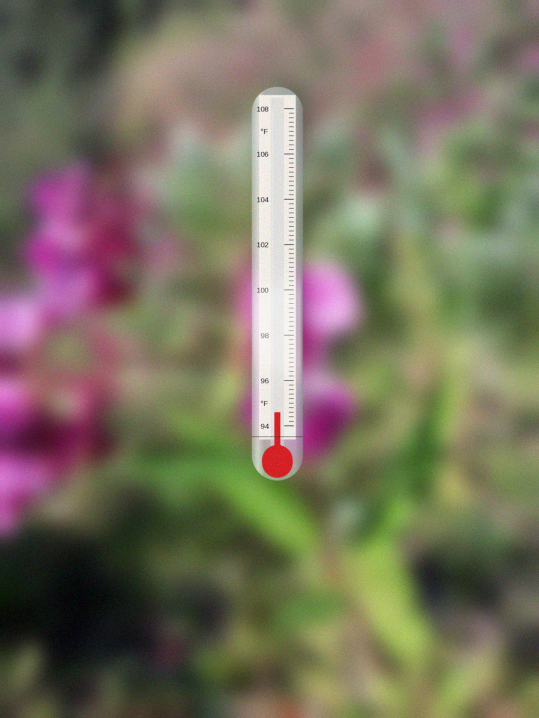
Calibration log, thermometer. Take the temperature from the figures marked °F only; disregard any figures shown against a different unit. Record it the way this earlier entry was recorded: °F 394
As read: °F 94.6
